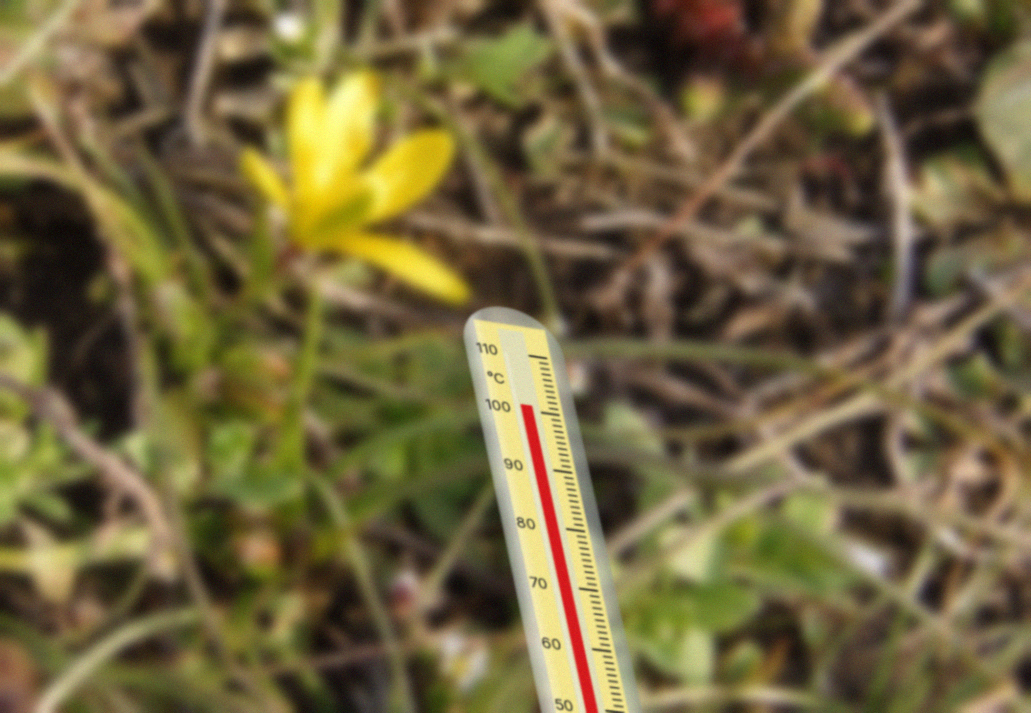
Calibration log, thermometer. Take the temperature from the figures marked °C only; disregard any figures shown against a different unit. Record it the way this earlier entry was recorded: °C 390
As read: °C 101
